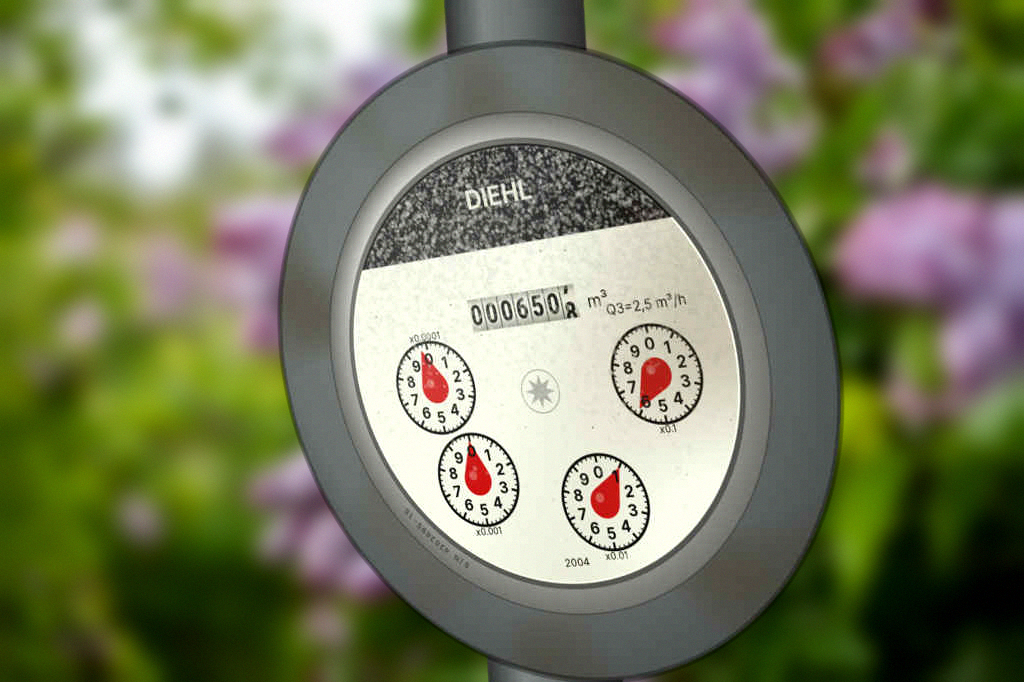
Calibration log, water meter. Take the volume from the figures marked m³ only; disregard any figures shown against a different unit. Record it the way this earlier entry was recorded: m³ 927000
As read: m³ 6507.6099
